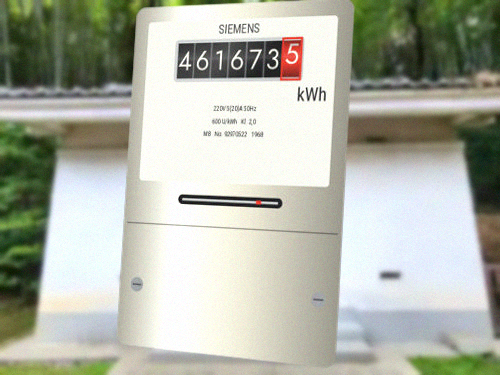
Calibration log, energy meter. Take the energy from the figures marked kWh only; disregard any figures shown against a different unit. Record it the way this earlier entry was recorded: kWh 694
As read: kWh 461673.5
